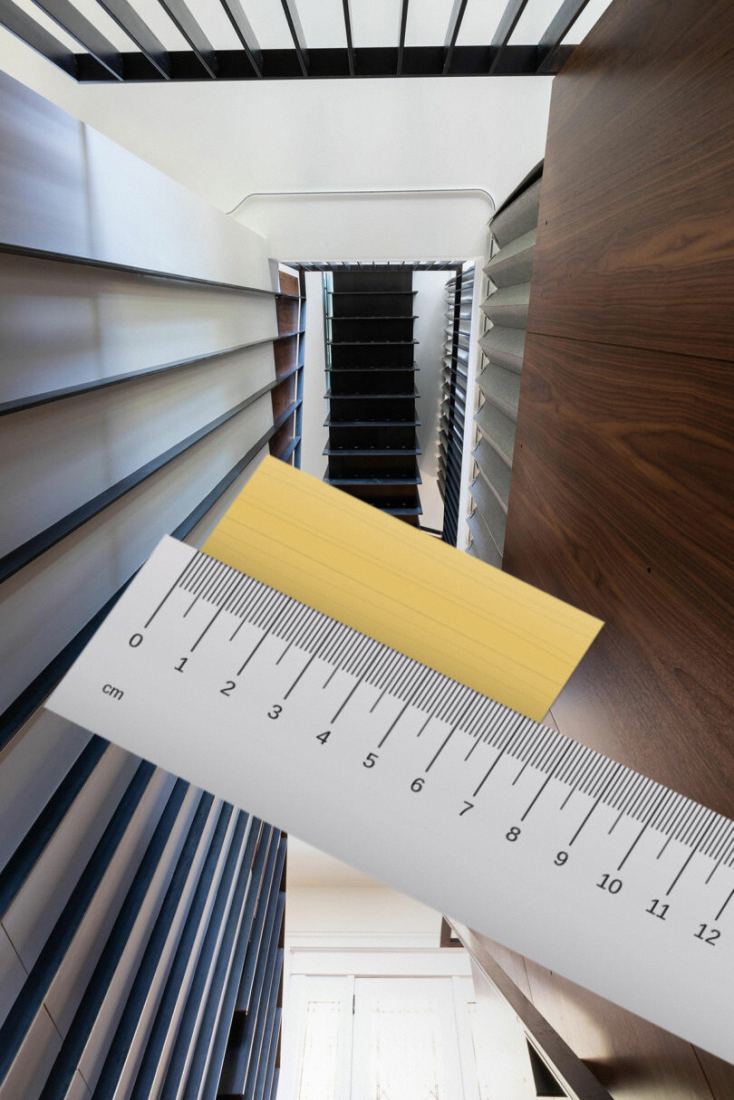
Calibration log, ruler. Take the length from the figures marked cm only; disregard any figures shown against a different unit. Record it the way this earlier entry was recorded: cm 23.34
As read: cm 7.3
